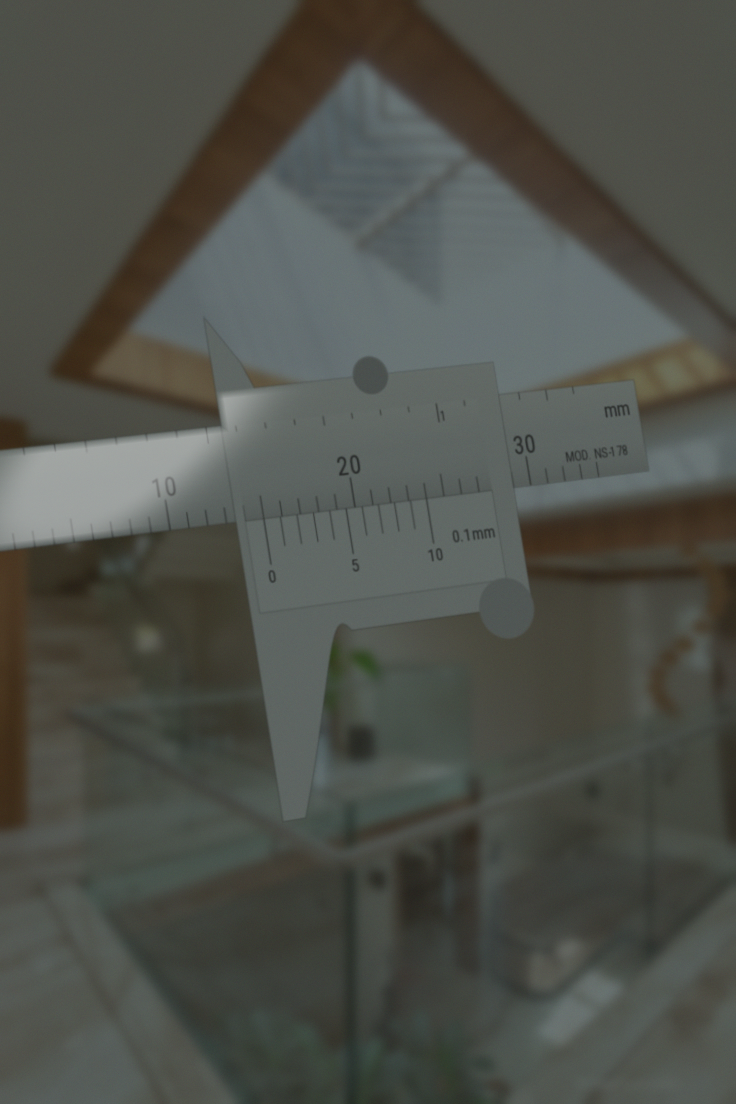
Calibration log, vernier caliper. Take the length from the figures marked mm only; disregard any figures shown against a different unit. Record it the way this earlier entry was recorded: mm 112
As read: mm 15.0
